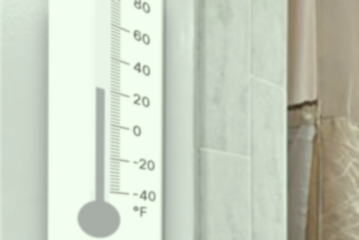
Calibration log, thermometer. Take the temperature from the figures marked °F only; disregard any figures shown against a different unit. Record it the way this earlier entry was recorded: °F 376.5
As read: °F 20
